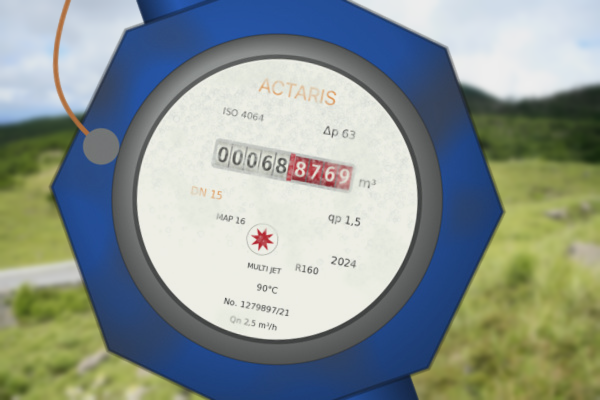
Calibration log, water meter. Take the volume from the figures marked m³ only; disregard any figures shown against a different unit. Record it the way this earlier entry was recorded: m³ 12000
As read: m³ 68.8769
